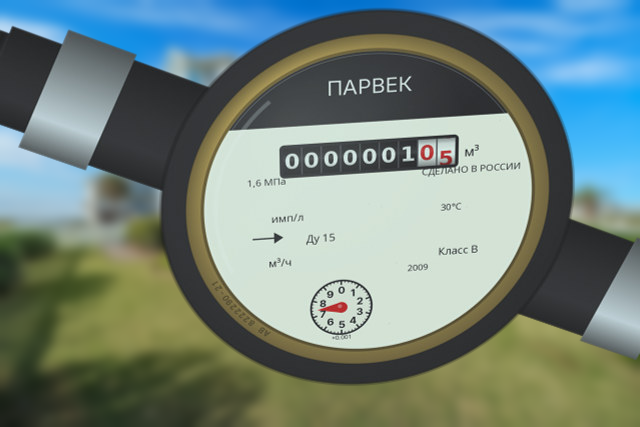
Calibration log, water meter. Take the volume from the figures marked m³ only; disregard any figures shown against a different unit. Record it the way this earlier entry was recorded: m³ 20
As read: m³ 1.047
